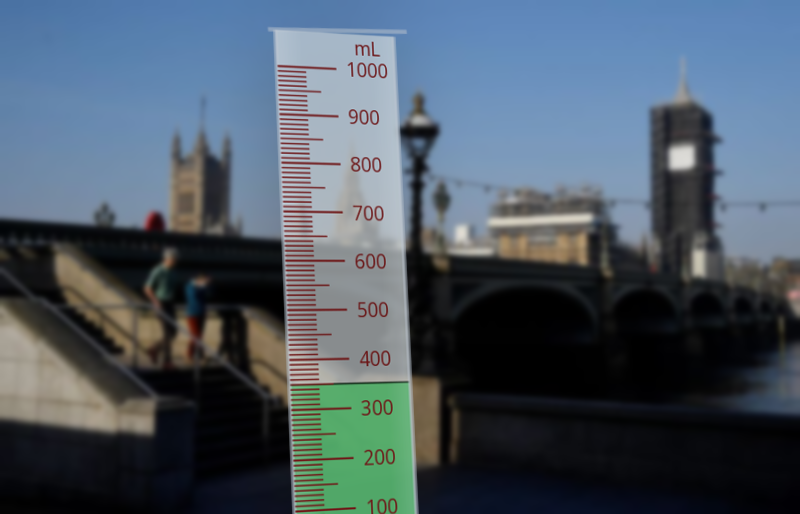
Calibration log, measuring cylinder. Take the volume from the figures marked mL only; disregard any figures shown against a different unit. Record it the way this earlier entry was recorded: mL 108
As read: mL 350
